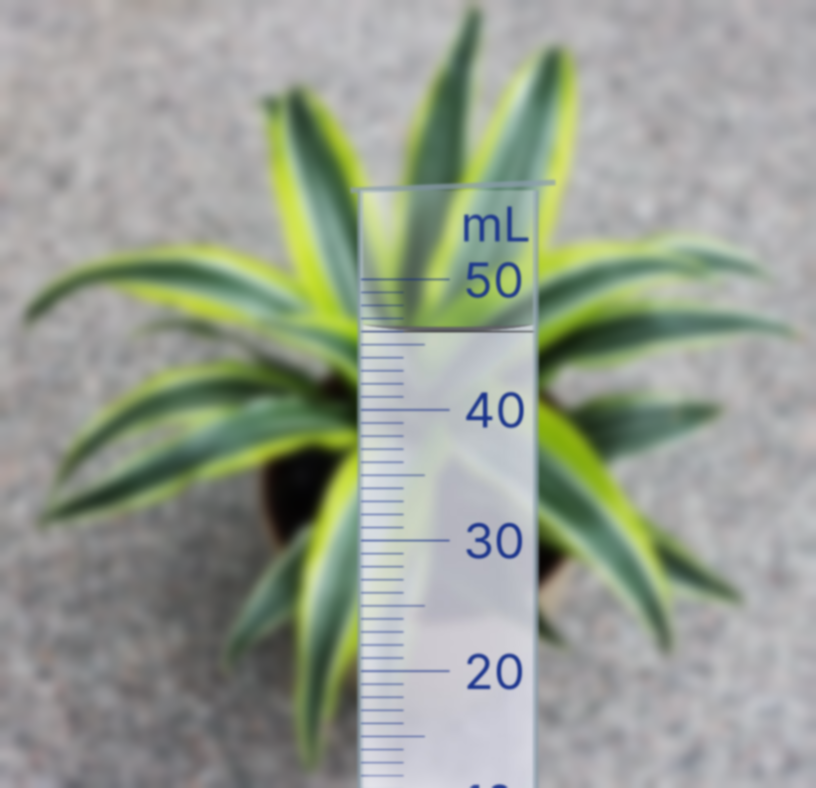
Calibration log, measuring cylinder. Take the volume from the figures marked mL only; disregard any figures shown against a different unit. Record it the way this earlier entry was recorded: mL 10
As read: mL 46
